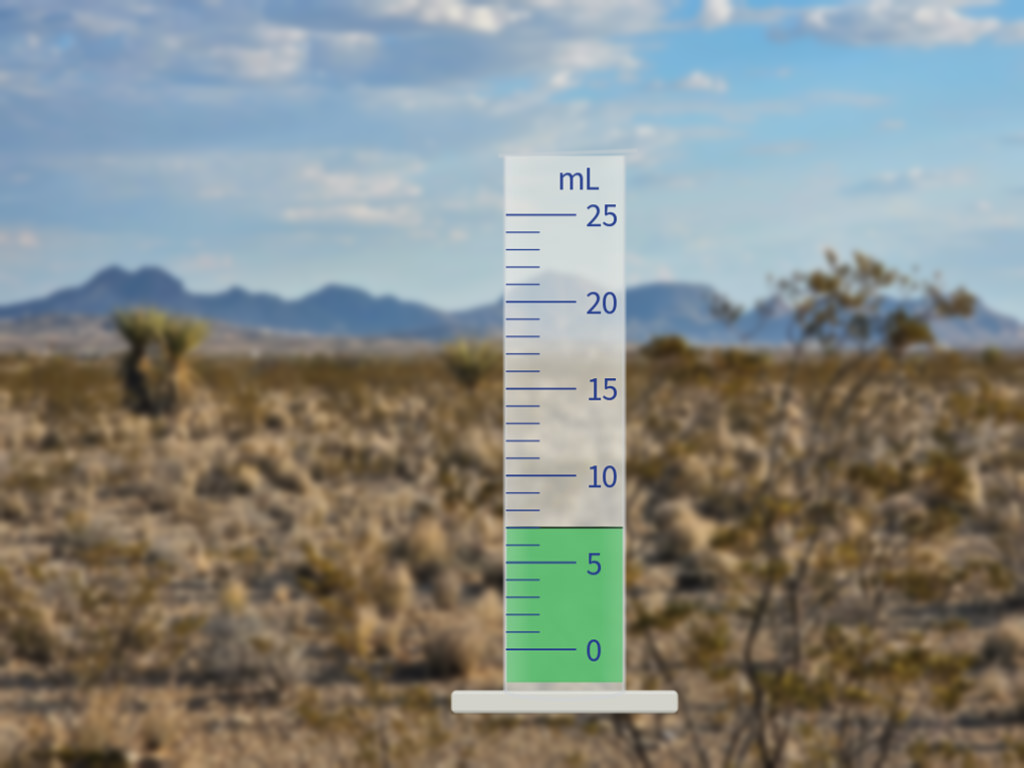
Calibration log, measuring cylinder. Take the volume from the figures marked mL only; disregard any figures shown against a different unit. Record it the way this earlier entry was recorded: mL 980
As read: mL 7
